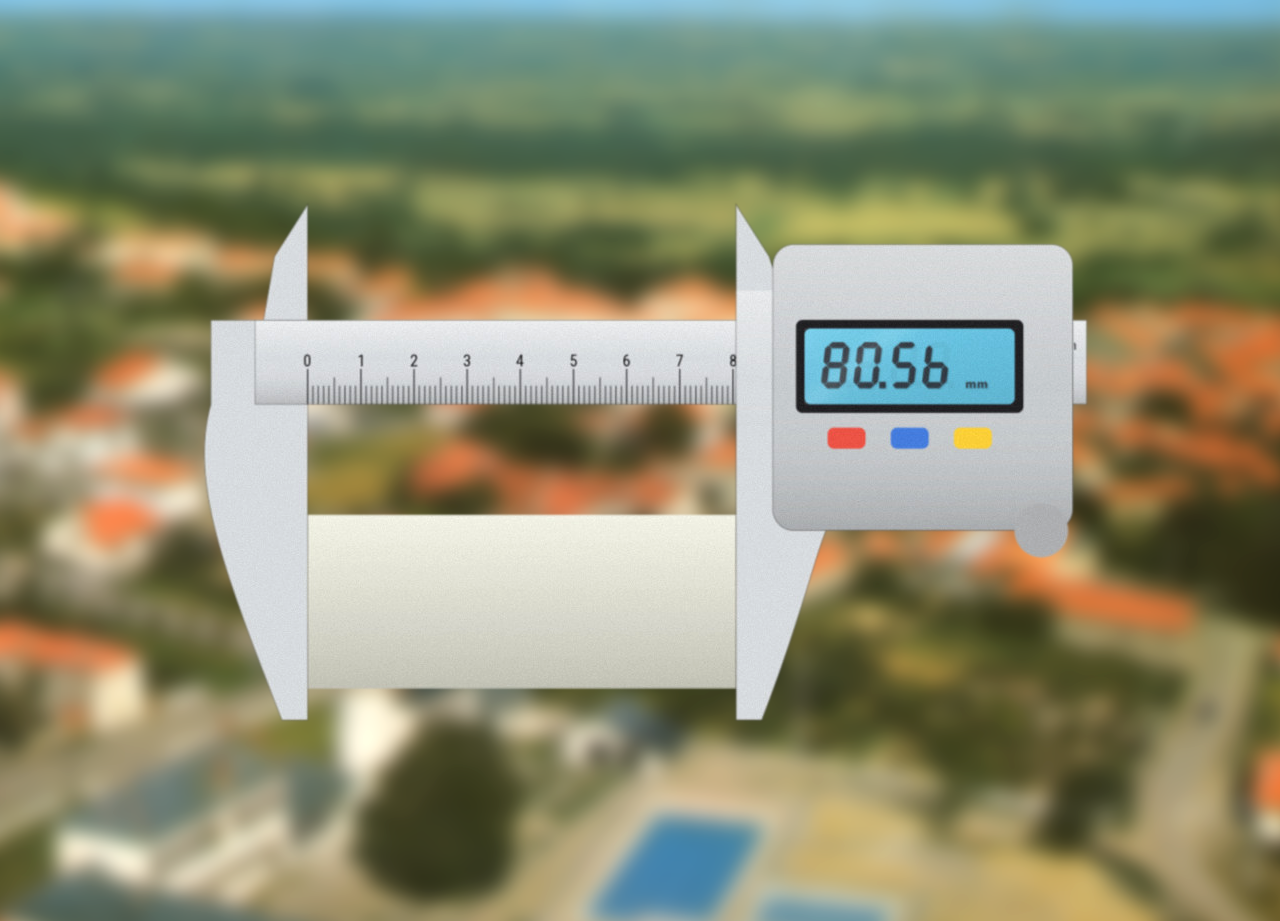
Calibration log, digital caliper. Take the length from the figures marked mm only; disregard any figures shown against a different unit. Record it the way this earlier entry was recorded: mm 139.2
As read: mm 80.56
